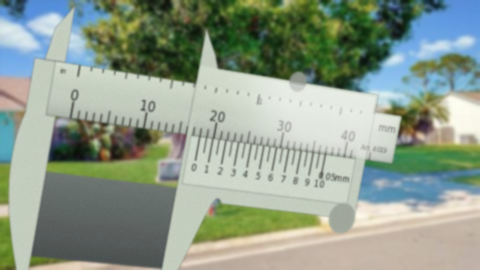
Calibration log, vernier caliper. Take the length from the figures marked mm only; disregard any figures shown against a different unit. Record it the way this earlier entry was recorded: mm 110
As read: mm 18.0
